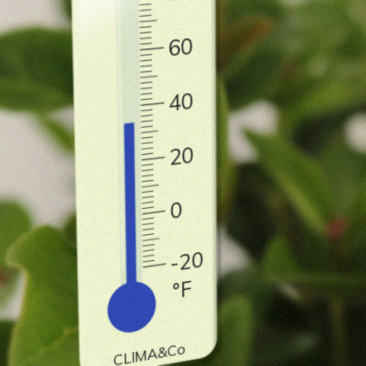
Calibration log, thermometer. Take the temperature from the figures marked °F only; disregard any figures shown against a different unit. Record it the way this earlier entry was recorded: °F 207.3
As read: °F 34
